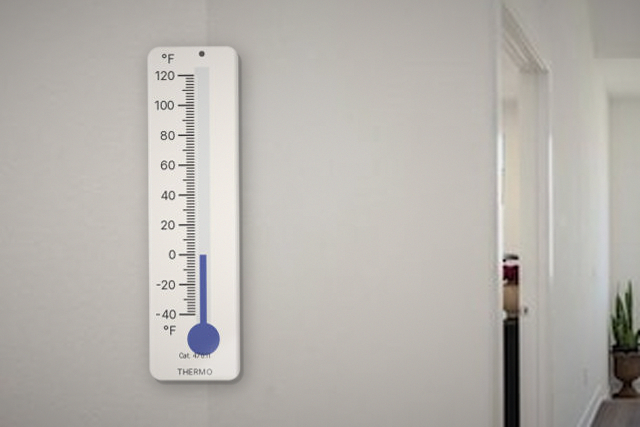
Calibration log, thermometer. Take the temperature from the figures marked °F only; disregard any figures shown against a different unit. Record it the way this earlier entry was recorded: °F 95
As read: °F 0
